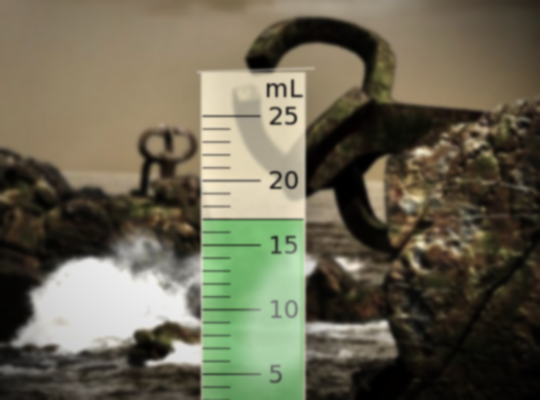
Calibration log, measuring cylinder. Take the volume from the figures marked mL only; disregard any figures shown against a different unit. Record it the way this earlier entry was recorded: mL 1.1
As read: mL 17
